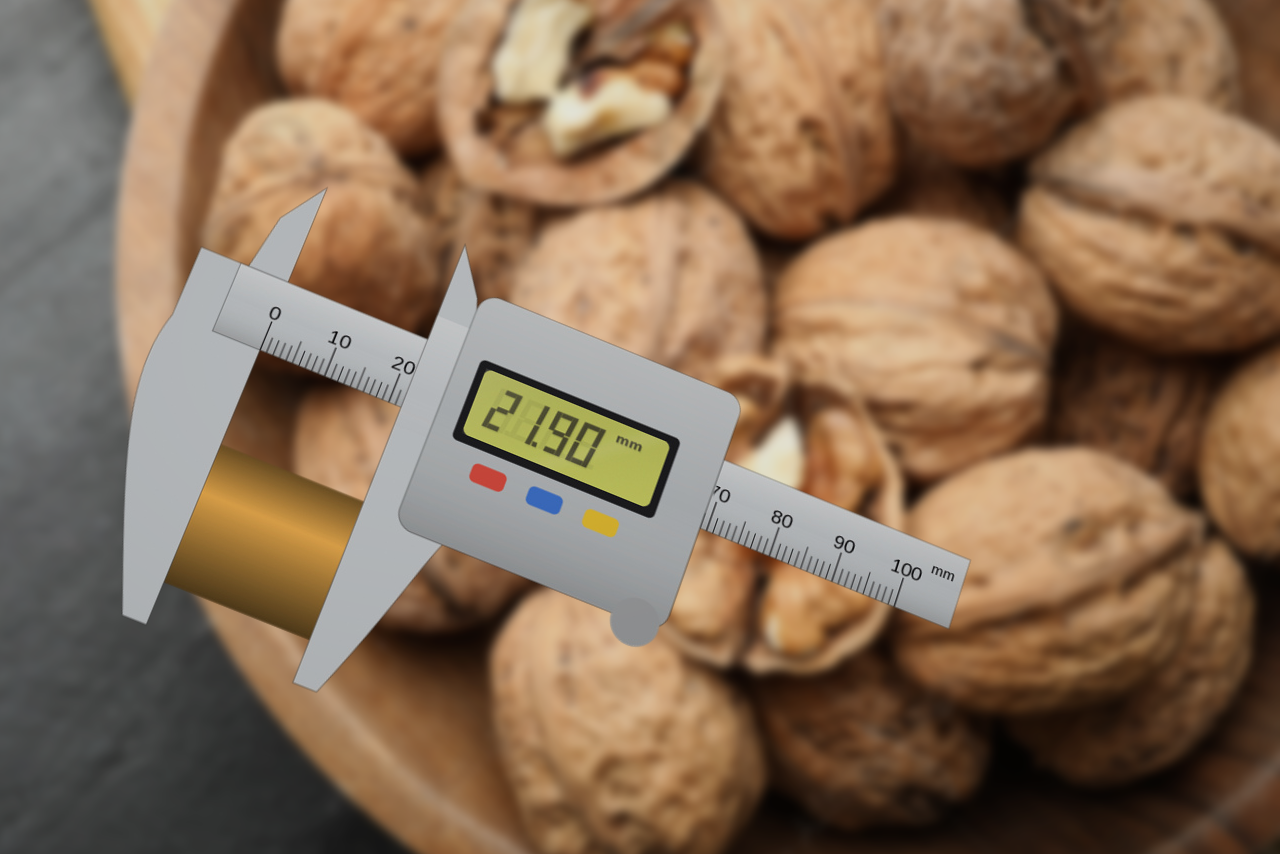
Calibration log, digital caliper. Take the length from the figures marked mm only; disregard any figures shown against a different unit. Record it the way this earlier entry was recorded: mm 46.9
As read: mm 21.90
